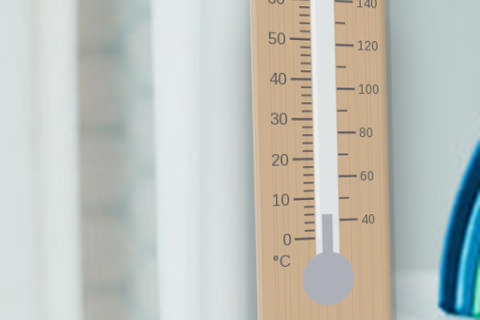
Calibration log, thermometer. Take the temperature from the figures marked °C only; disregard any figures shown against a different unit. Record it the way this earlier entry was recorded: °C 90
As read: °C 6
